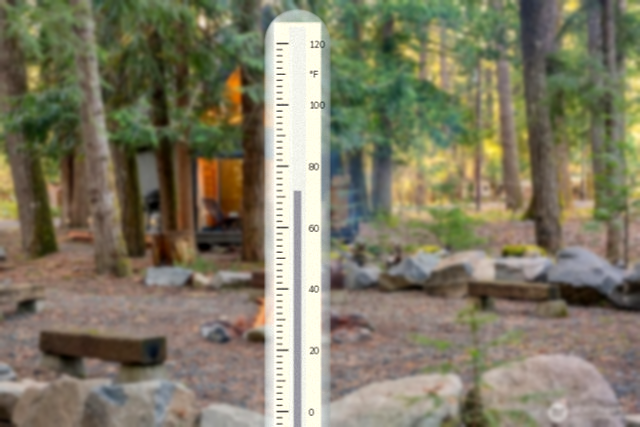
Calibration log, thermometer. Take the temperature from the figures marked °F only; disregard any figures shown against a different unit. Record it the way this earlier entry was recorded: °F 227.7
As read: °F 72
